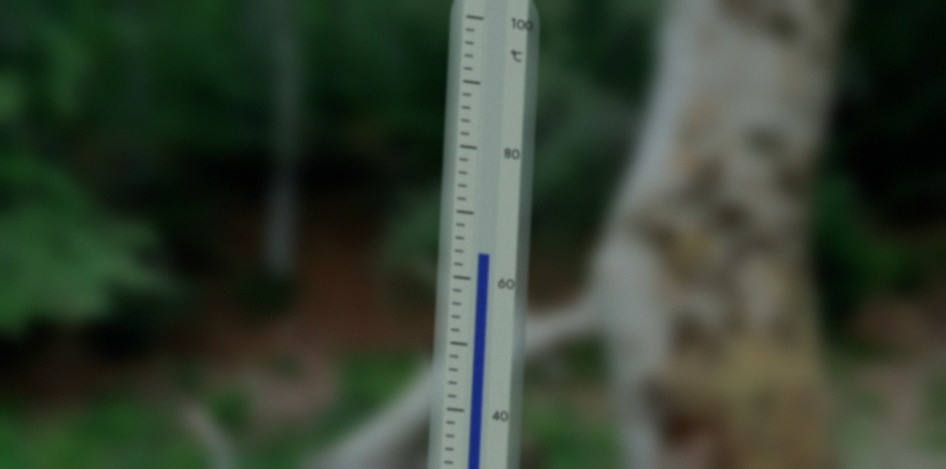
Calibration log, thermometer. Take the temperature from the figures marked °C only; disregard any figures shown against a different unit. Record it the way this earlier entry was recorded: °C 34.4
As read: °C 64
